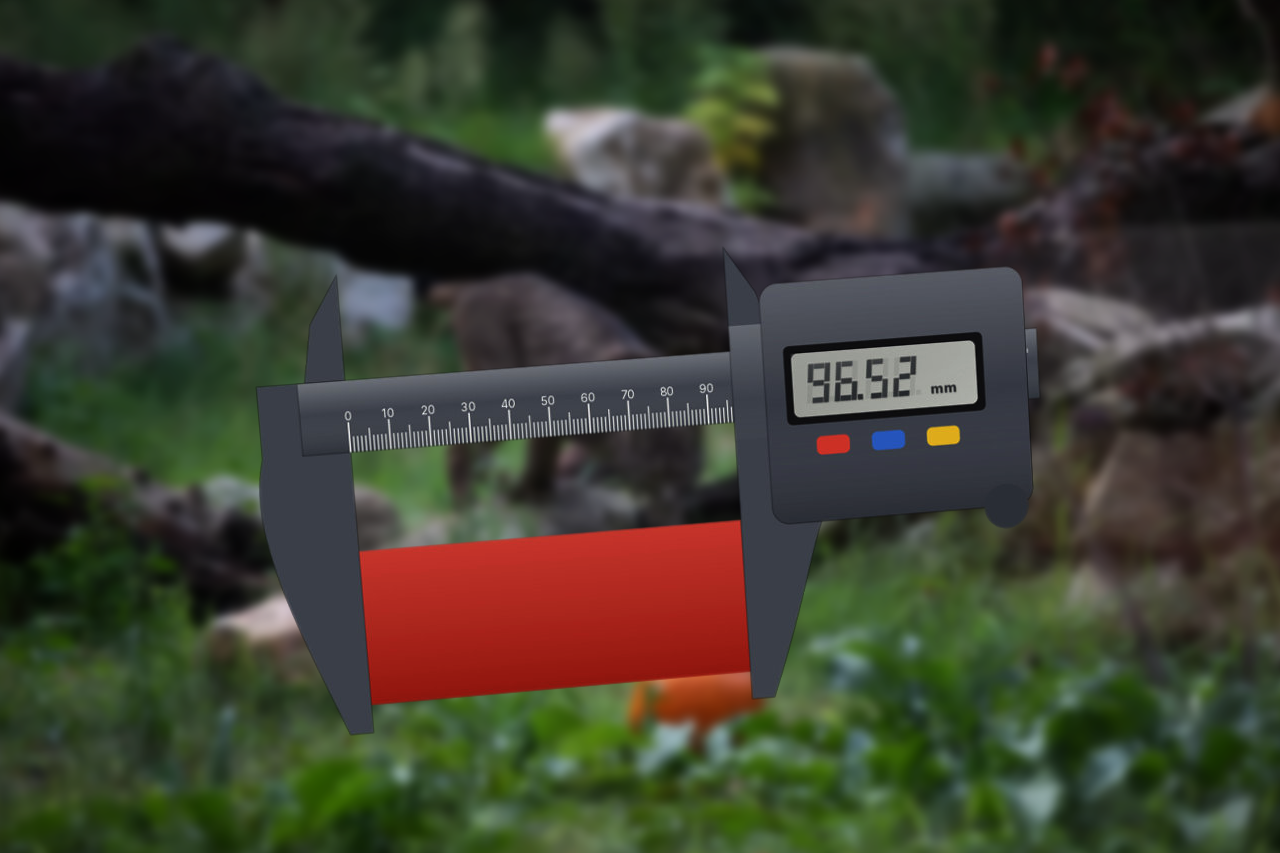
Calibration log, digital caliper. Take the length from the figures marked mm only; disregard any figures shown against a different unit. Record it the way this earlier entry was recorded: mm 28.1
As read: mm 96.52
